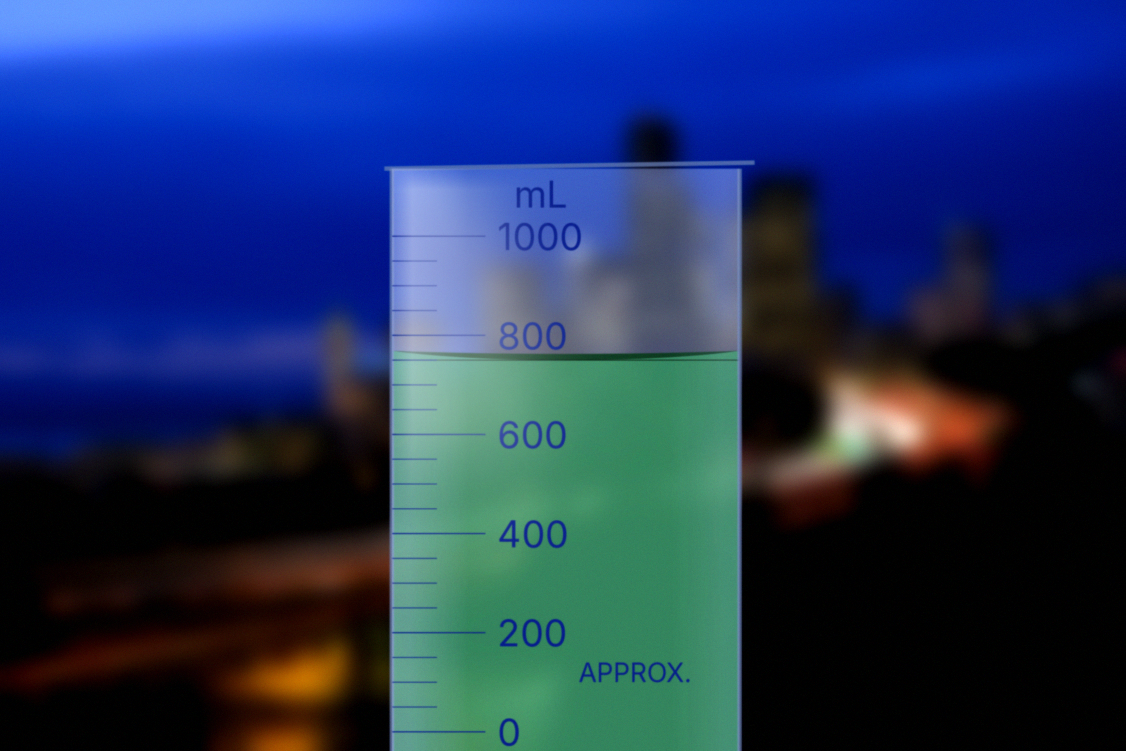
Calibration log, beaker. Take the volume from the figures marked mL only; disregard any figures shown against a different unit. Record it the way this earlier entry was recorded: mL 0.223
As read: mL 750
